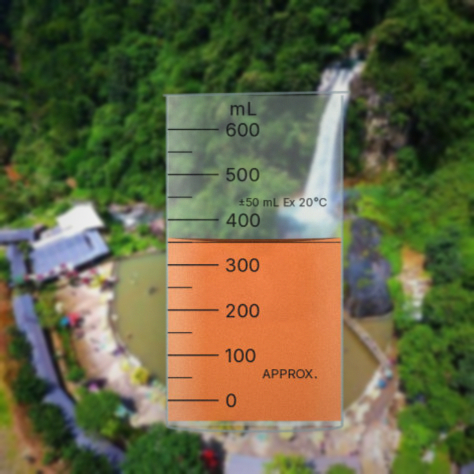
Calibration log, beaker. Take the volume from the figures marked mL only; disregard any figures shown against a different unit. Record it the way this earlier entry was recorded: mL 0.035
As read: mL 350
